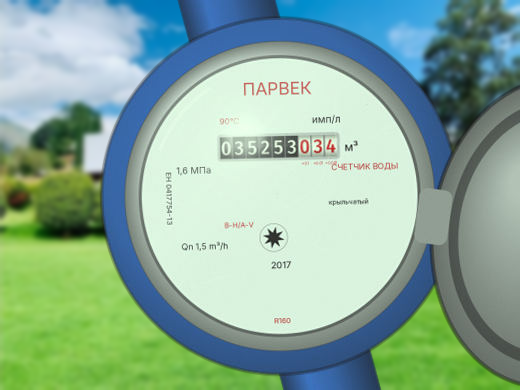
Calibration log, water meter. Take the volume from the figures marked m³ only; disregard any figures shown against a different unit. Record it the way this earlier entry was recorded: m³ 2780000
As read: m³ 35253.034
